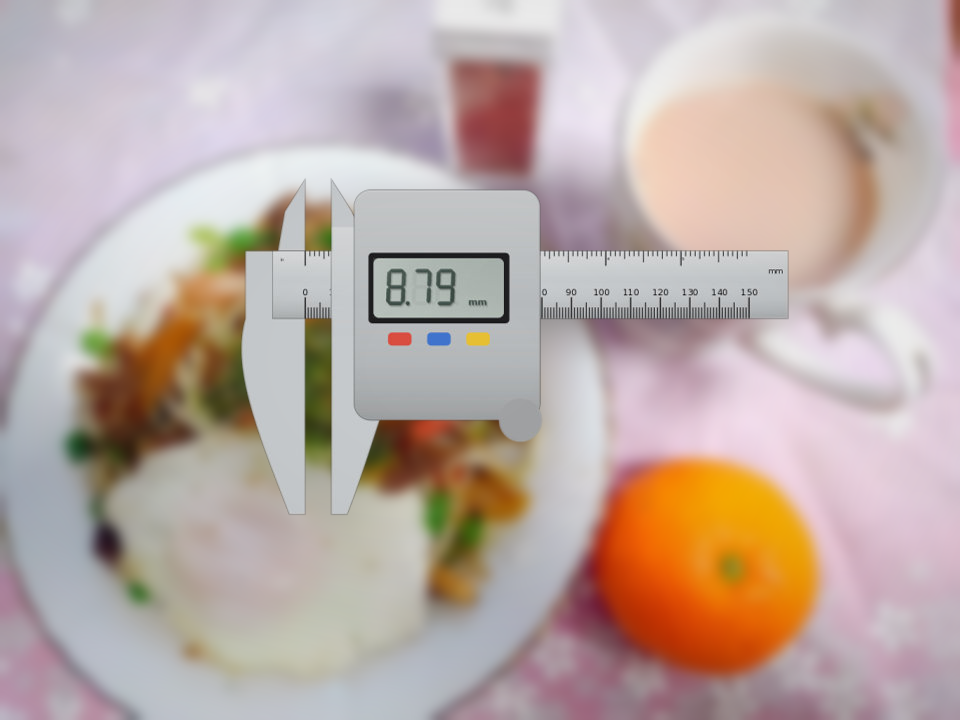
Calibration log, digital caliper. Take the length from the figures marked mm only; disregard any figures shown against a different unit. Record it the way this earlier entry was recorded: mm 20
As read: mm 8.79
